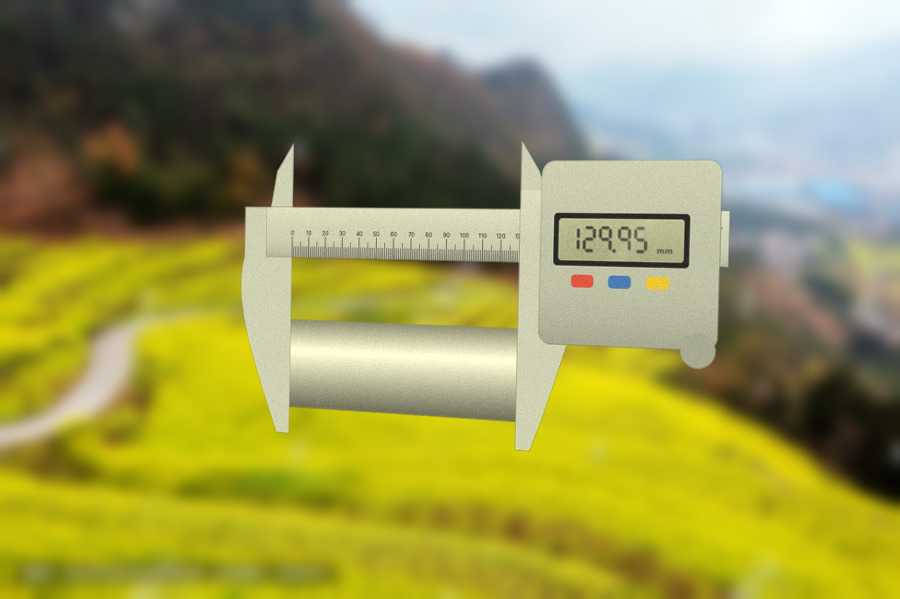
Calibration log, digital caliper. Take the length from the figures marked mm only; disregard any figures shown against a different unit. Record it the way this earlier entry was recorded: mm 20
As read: mm 129.95
